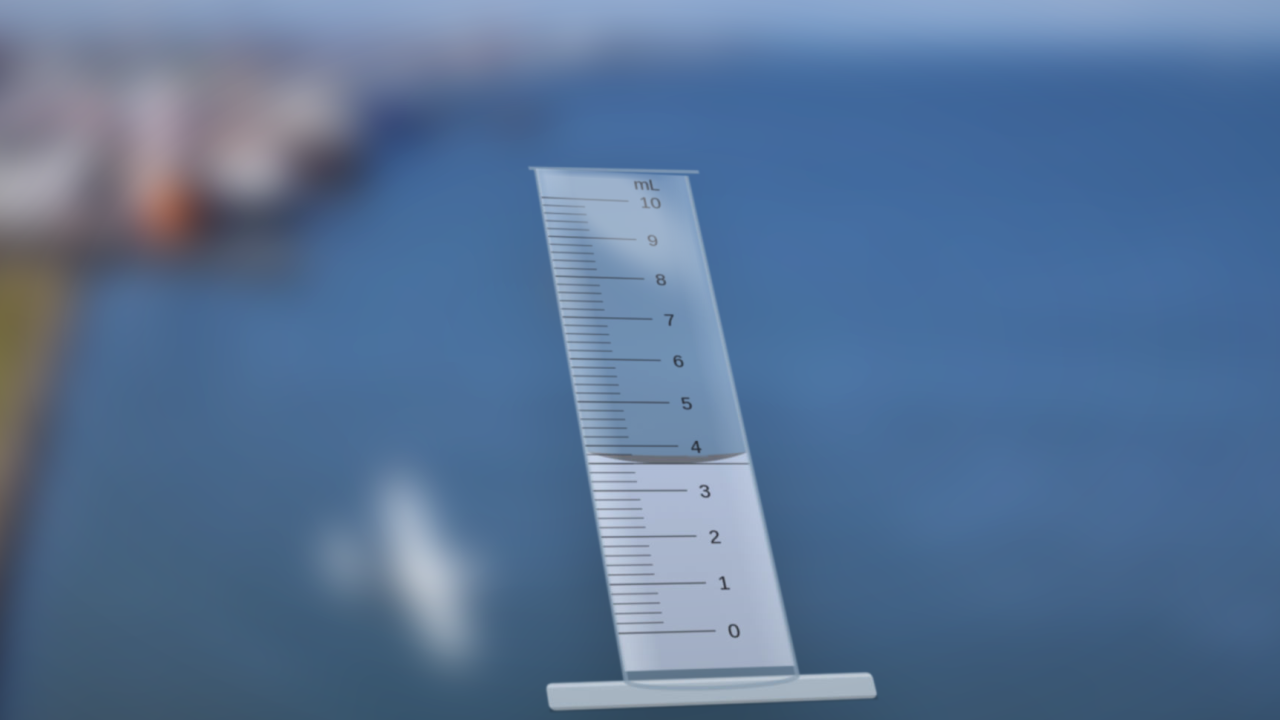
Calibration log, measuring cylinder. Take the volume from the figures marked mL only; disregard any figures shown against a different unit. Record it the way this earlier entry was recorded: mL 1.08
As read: mL 3.6
